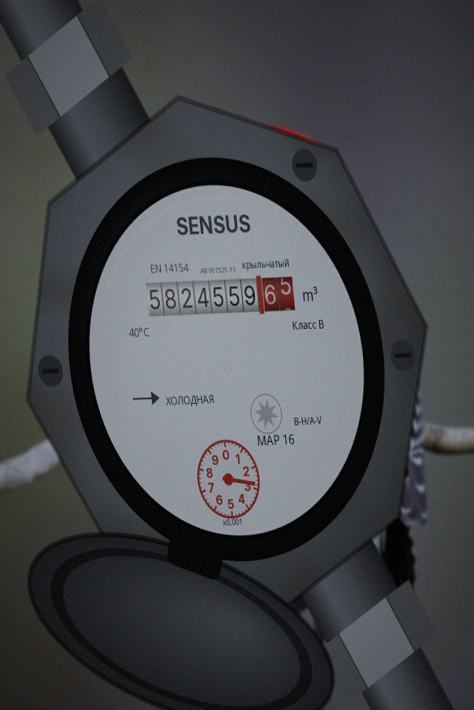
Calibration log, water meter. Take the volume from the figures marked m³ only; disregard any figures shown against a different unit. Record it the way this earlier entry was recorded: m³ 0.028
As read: m³ 5824559.652
